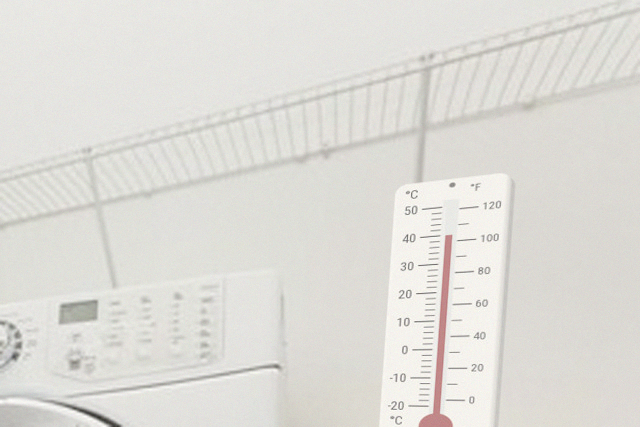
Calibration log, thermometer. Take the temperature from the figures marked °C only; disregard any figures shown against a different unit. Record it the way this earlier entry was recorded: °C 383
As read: °C 40
